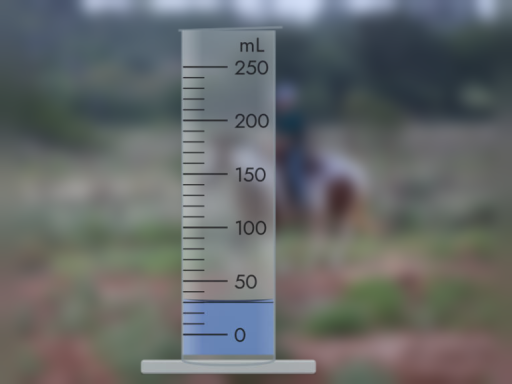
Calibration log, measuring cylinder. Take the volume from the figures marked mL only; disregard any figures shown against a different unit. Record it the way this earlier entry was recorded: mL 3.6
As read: mL 30
